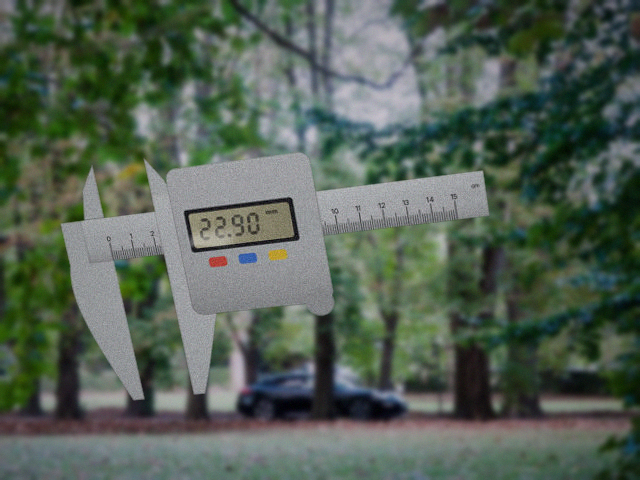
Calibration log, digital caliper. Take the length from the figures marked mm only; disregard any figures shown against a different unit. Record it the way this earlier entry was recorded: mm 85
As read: mm 22.90
